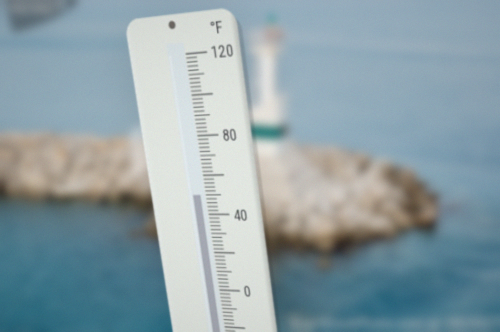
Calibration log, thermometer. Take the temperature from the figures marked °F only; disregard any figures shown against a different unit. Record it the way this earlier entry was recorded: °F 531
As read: °F 50
